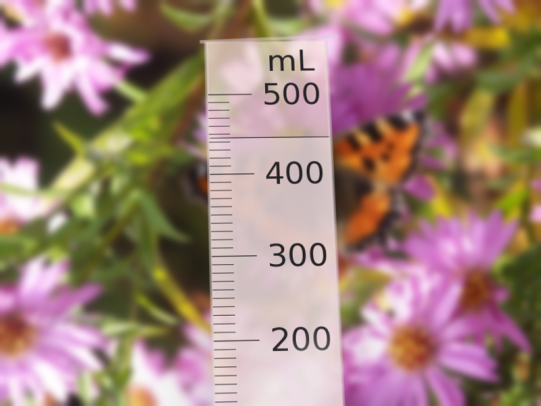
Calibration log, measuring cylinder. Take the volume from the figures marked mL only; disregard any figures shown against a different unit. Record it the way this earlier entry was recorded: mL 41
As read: mL 445
